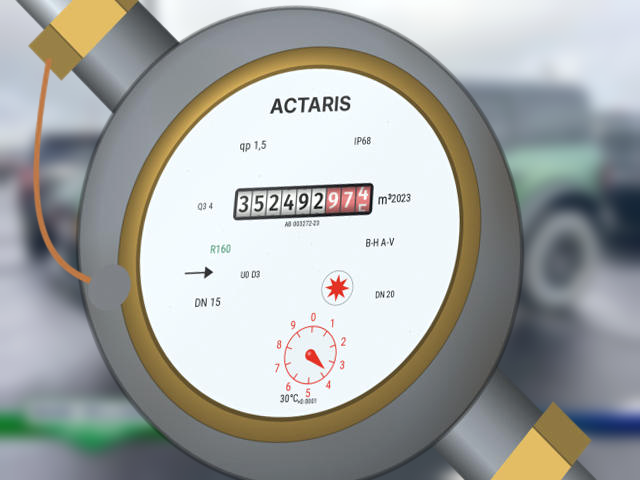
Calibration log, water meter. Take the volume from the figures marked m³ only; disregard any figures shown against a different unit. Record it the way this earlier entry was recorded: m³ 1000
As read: m³ 352492.9743
